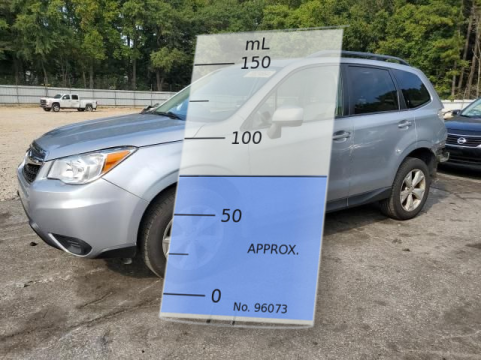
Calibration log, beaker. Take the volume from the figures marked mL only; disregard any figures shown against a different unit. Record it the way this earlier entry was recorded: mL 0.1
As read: mL 75
